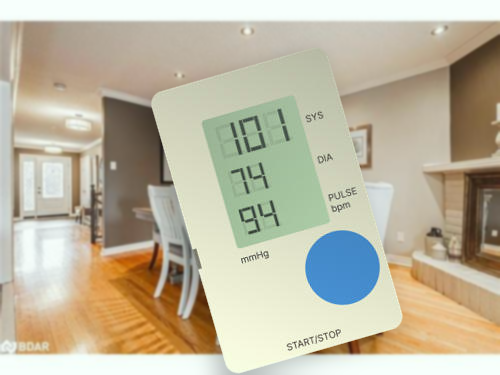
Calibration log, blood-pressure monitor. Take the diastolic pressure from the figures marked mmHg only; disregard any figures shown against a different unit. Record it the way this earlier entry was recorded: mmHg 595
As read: mmHg 74
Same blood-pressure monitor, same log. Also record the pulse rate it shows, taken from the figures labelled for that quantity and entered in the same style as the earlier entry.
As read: bpm 94
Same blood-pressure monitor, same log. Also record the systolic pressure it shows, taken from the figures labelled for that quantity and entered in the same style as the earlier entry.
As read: mmHg 101
